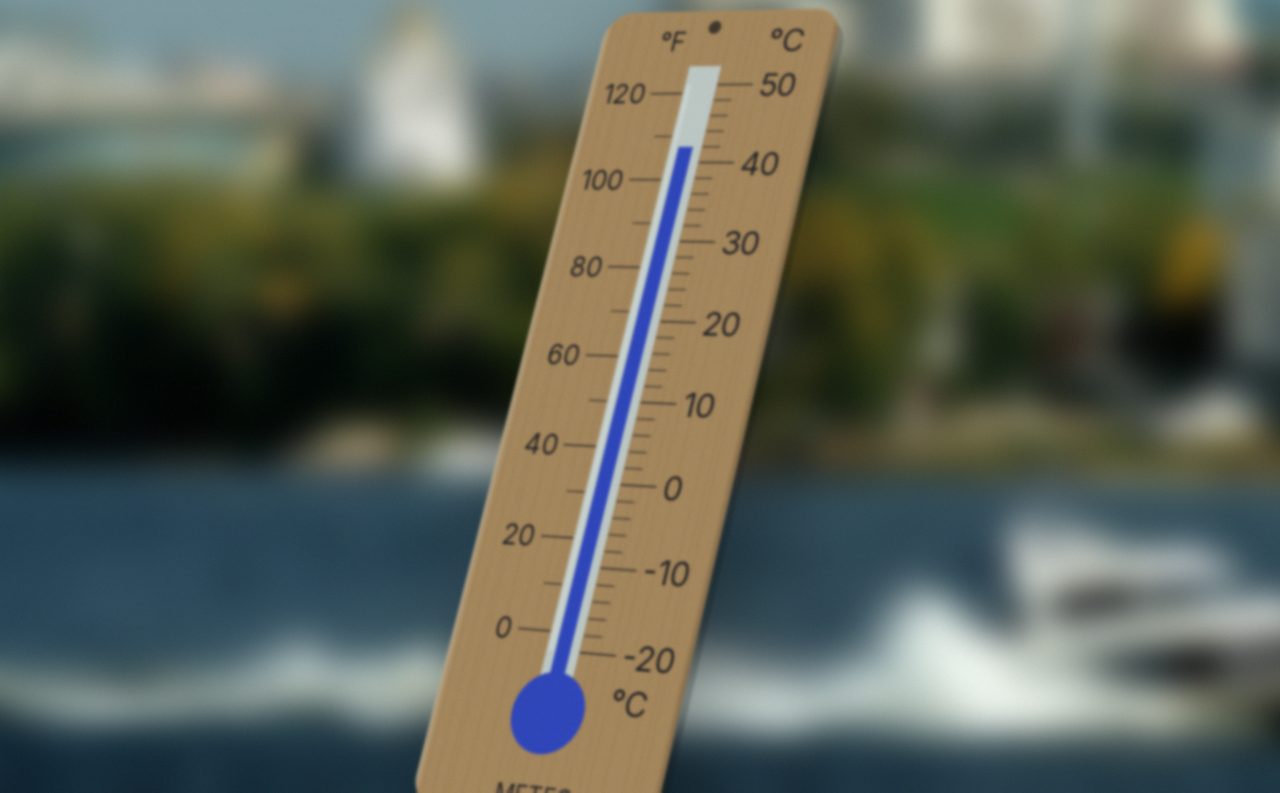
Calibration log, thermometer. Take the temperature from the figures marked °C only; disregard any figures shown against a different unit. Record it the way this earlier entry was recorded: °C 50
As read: °C 42
